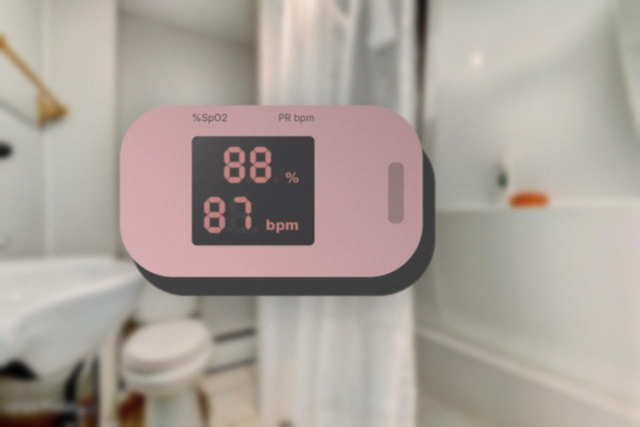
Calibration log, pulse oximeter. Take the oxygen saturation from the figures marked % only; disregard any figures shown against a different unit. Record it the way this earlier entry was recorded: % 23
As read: % 88
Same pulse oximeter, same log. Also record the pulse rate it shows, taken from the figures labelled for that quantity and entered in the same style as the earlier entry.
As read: bpm 87
